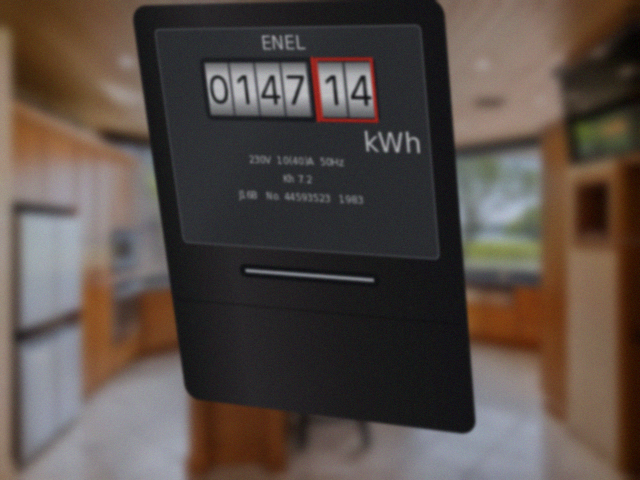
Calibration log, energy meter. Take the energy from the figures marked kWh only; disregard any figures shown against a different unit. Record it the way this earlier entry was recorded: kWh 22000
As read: kWh 147.14
